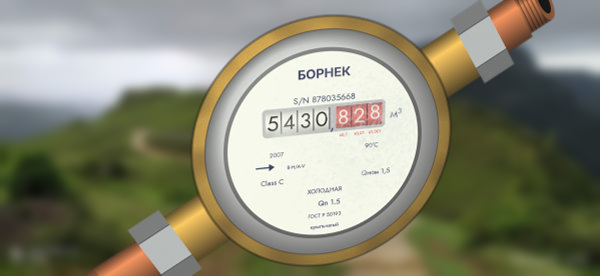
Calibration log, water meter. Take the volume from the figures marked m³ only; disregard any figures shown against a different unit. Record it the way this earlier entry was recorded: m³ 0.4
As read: m³ 5430.828
